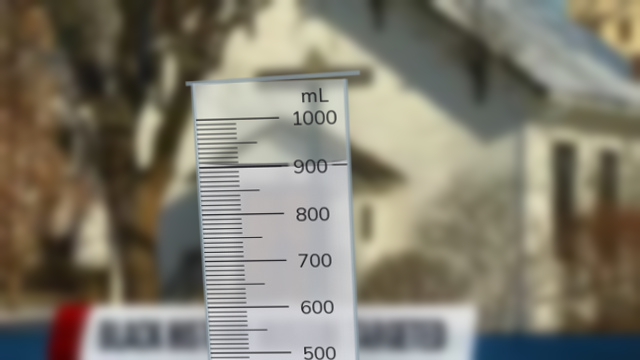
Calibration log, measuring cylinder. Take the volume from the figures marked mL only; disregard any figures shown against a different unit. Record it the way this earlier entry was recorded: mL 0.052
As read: mL 900
